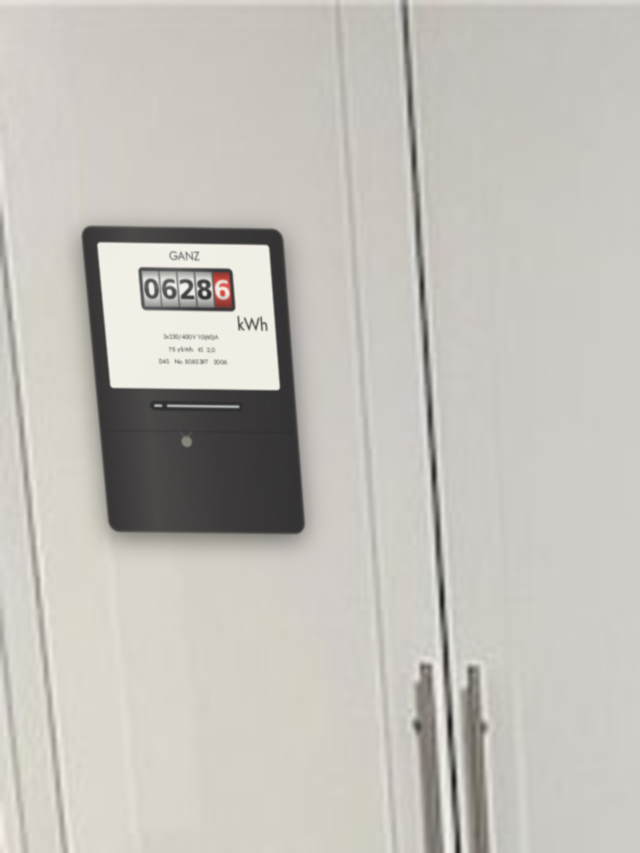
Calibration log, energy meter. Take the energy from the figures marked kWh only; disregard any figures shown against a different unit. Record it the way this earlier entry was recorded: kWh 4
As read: kWh 628.6
